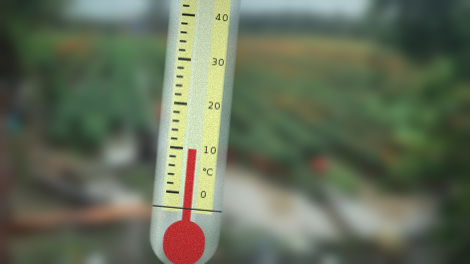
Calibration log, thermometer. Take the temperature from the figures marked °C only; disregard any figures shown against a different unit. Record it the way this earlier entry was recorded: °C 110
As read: °C 10
